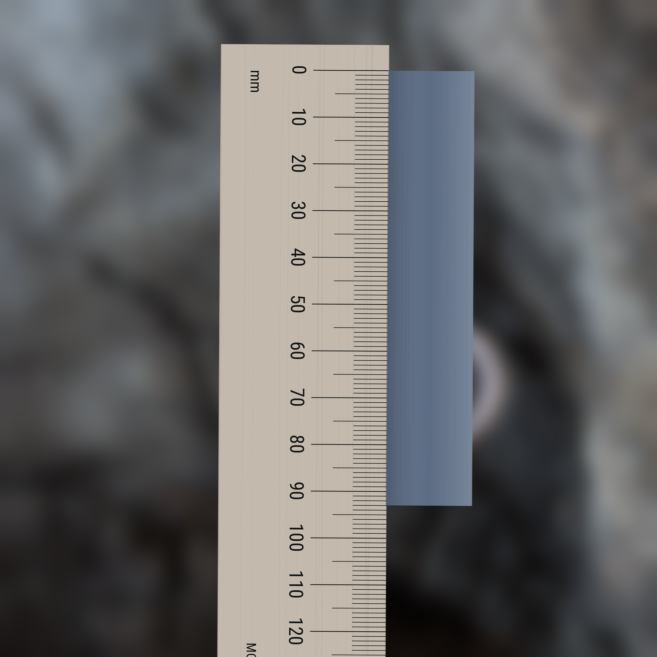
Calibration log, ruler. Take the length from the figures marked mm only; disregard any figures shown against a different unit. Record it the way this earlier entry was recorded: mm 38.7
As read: mm 93
